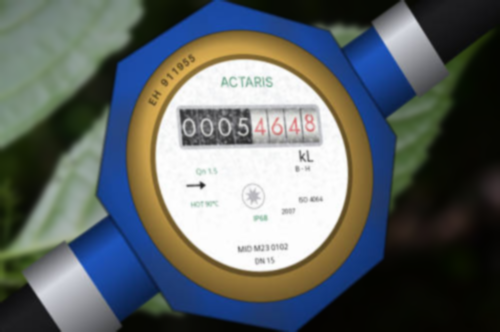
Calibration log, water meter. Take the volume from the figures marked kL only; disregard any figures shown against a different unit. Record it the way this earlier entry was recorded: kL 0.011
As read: kL 5.4648
